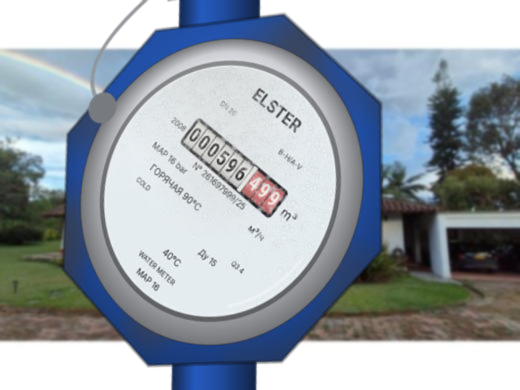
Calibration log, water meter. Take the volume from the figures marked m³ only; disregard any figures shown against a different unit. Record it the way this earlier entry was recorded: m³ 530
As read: m³ 596.499
